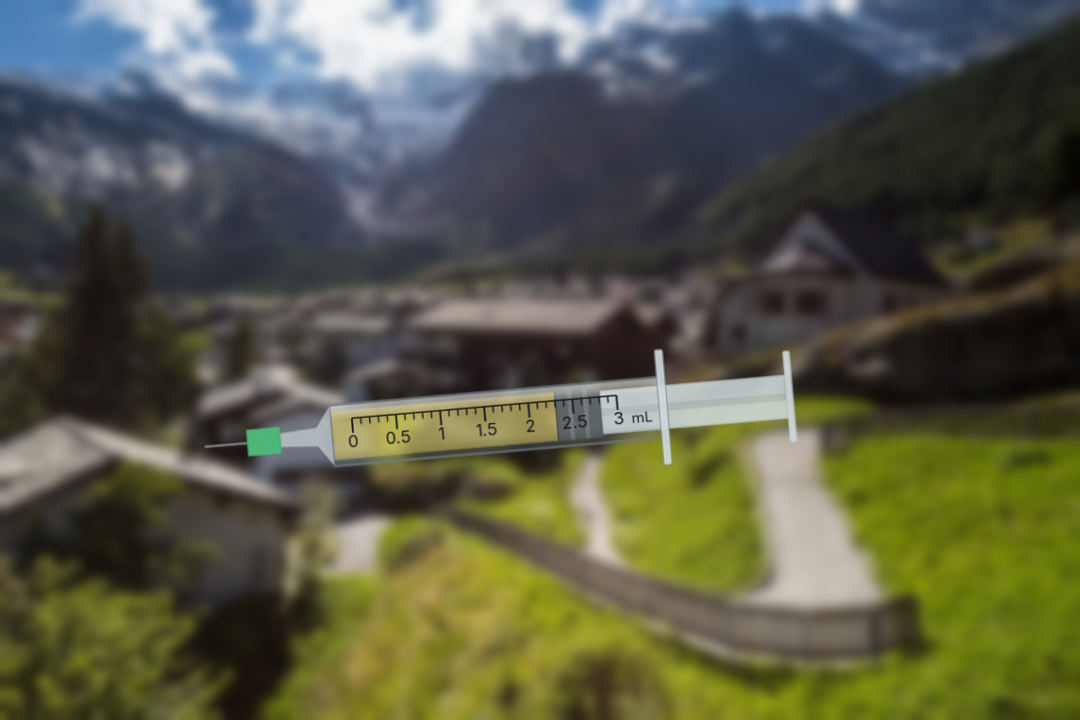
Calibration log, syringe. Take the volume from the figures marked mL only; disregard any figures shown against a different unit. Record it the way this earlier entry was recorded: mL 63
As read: mL 2.3
